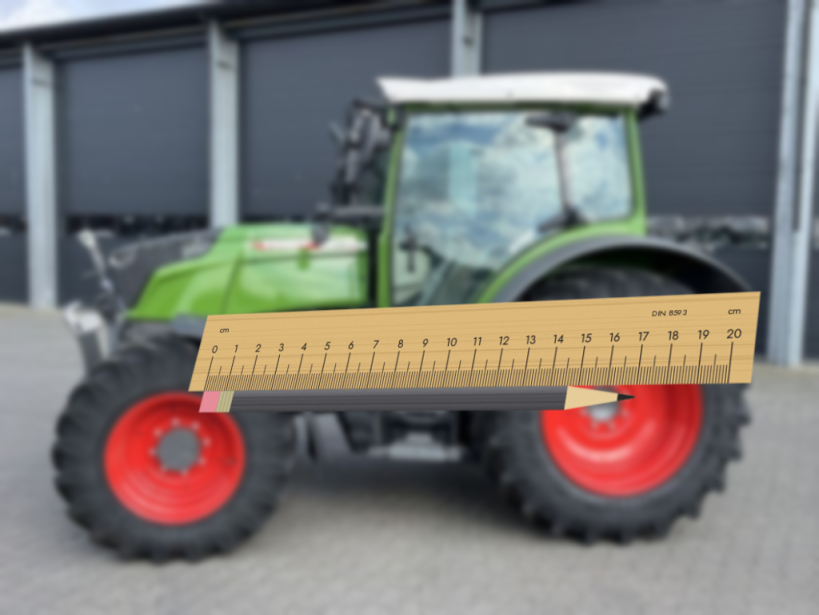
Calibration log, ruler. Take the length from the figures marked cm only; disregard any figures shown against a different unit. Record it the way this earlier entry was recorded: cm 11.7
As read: cm 17
